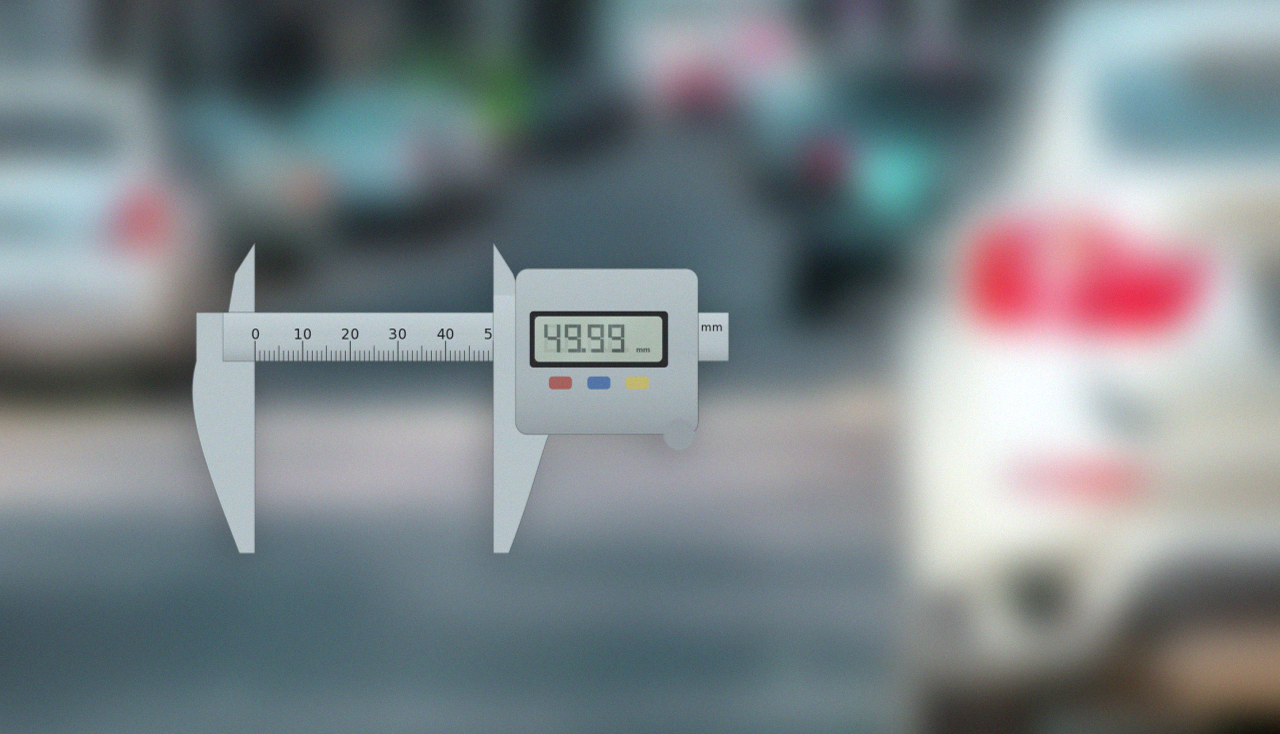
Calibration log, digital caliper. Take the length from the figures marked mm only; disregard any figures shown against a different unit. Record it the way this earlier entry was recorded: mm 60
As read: mm 49.99
